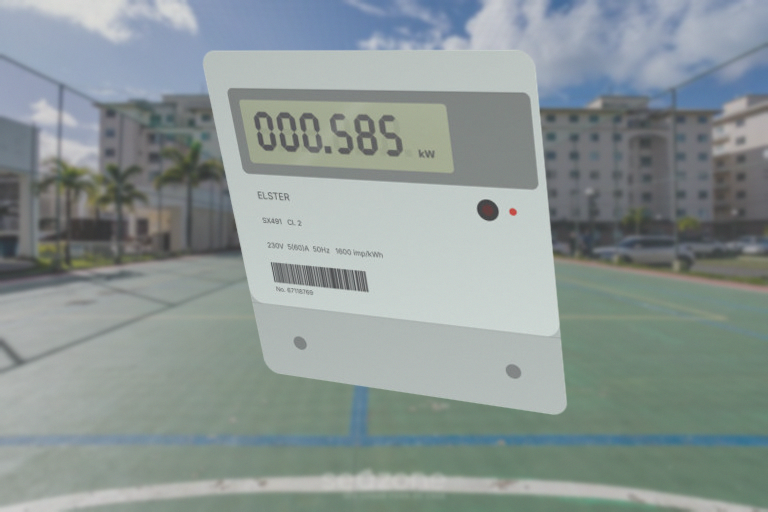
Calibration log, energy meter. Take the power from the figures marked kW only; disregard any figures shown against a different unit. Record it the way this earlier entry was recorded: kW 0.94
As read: kW 0.585
